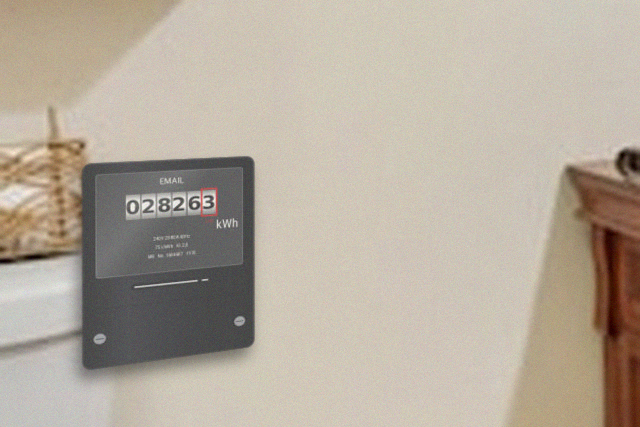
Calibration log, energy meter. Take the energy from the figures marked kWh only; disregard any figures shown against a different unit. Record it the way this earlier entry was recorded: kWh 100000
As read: kWh 2826.3
